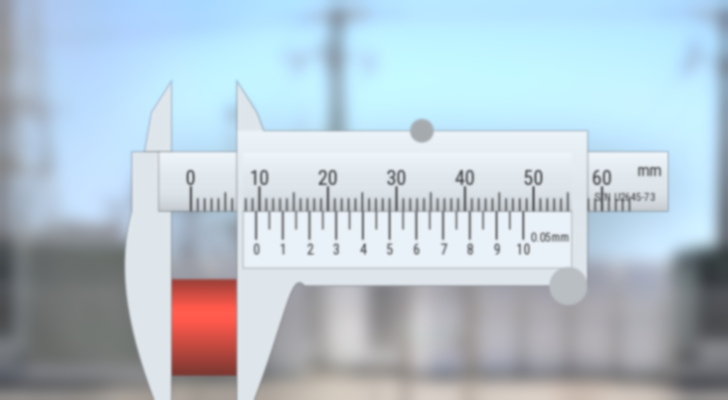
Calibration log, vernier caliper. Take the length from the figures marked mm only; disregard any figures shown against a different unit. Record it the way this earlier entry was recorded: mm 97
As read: mm 9.5
